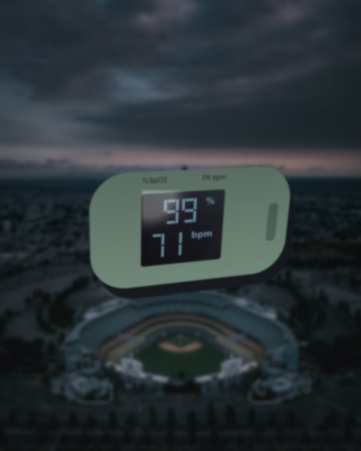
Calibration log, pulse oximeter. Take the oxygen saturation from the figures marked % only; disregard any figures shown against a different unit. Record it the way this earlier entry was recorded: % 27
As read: % 99
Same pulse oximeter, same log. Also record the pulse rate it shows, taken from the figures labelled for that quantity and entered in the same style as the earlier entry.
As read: bpm 71
